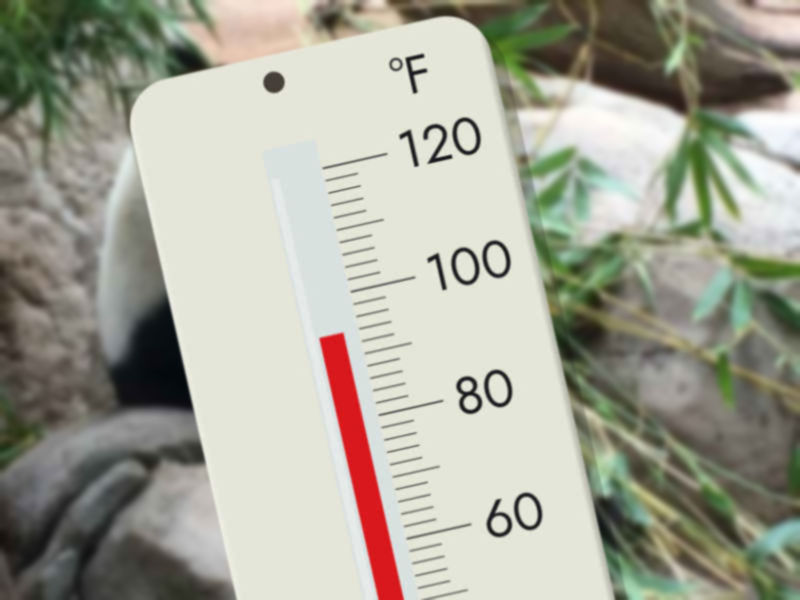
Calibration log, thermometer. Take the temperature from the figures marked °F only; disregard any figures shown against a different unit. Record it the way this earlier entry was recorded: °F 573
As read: °F 94
